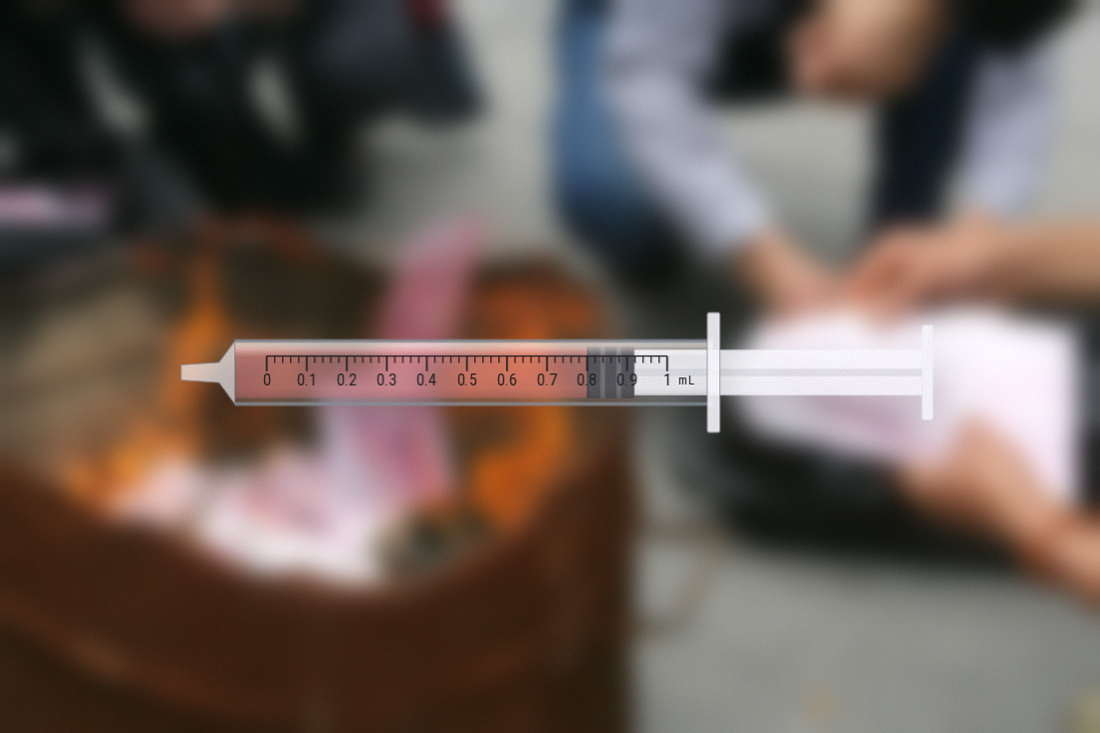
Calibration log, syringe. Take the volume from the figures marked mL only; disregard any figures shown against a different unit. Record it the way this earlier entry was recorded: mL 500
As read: mL 0.8
